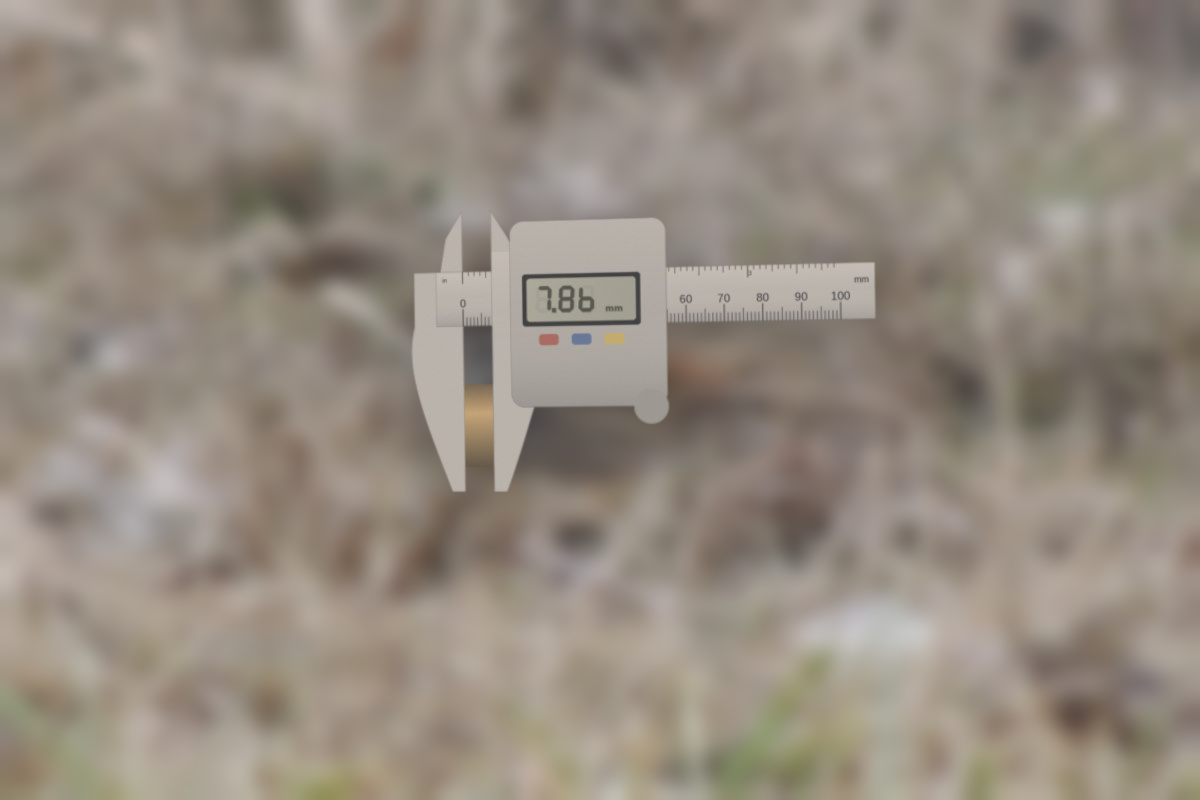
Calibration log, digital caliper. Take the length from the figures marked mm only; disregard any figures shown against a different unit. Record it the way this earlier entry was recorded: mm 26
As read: mm 7.86
